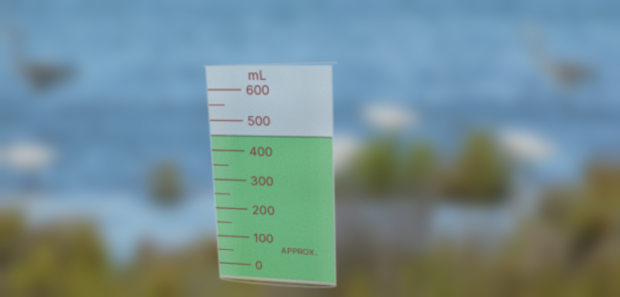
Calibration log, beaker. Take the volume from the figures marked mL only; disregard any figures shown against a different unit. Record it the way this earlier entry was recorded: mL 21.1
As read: mL 450
